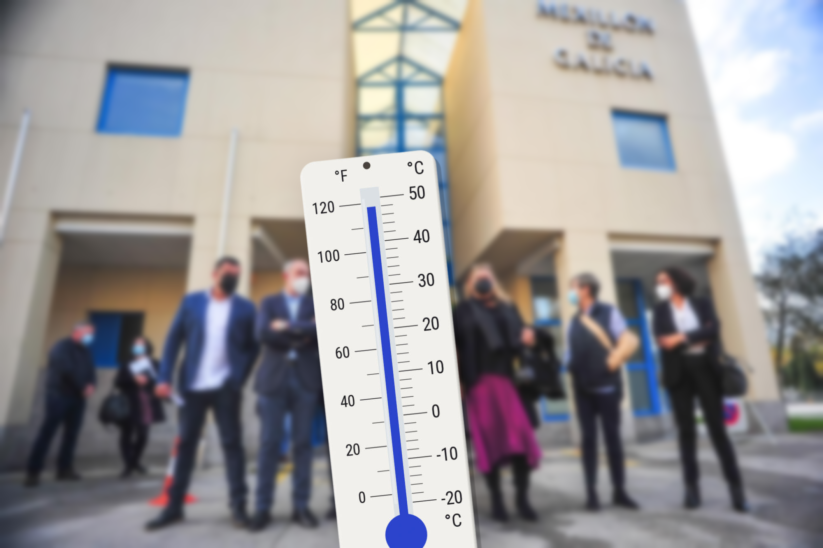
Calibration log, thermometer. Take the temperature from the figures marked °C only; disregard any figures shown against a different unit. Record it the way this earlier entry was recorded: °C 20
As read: °C 48
